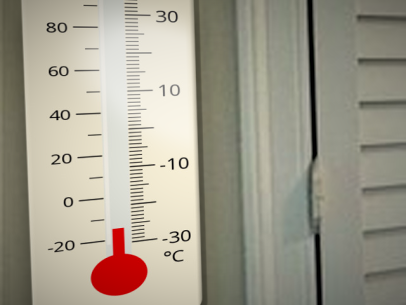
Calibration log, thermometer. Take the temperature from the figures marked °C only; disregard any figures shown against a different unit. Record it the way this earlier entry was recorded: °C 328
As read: °C -26
